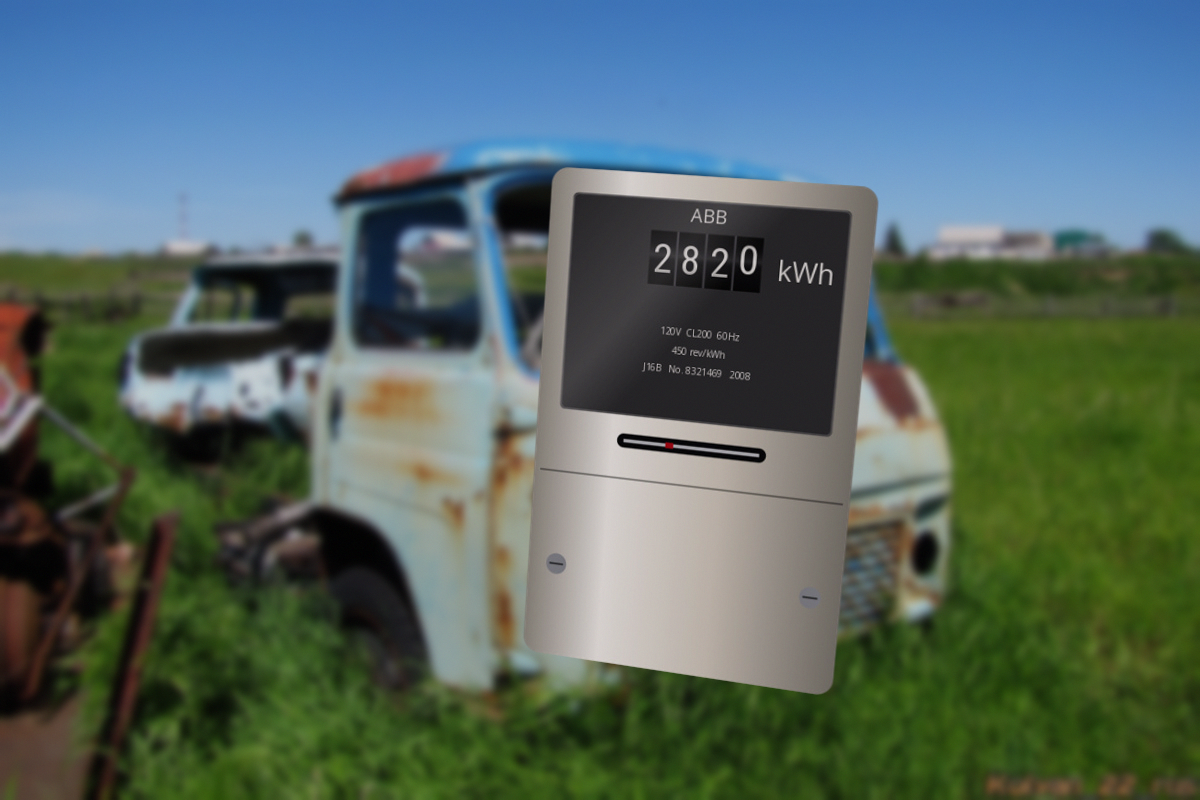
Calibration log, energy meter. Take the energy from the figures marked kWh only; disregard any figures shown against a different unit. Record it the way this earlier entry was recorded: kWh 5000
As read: kWh 2820
